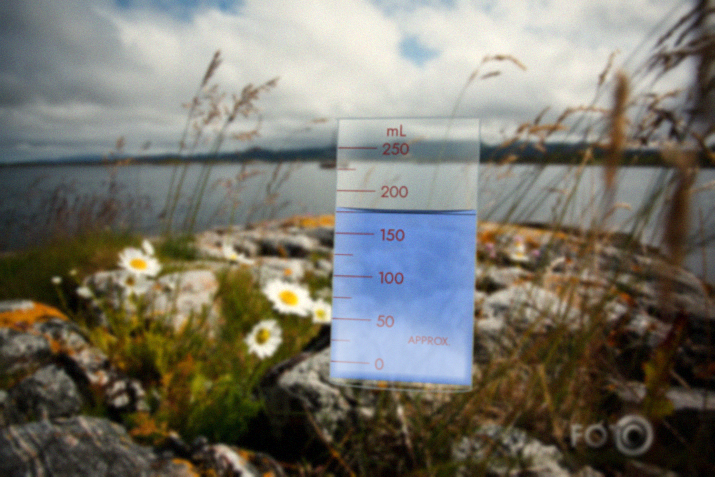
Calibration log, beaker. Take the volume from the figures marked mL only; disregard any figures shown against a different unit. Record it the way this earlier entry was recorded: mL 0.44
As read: mL 175
